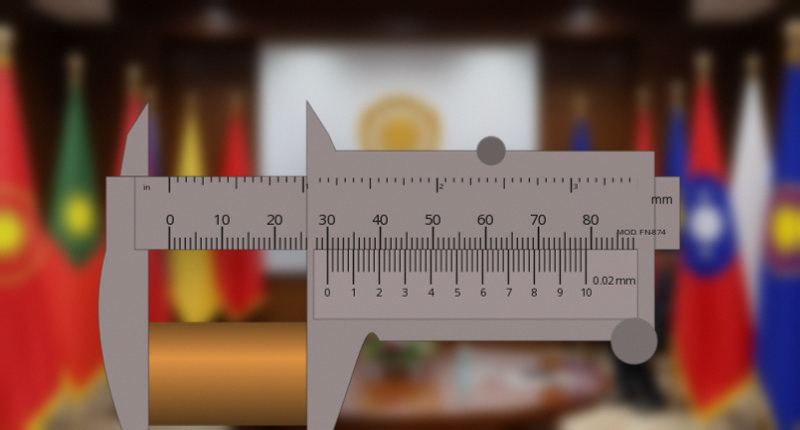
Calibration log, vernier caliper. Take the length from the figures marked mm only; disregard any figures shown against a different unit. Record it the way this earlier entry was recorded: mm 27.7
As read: mm 30.0
